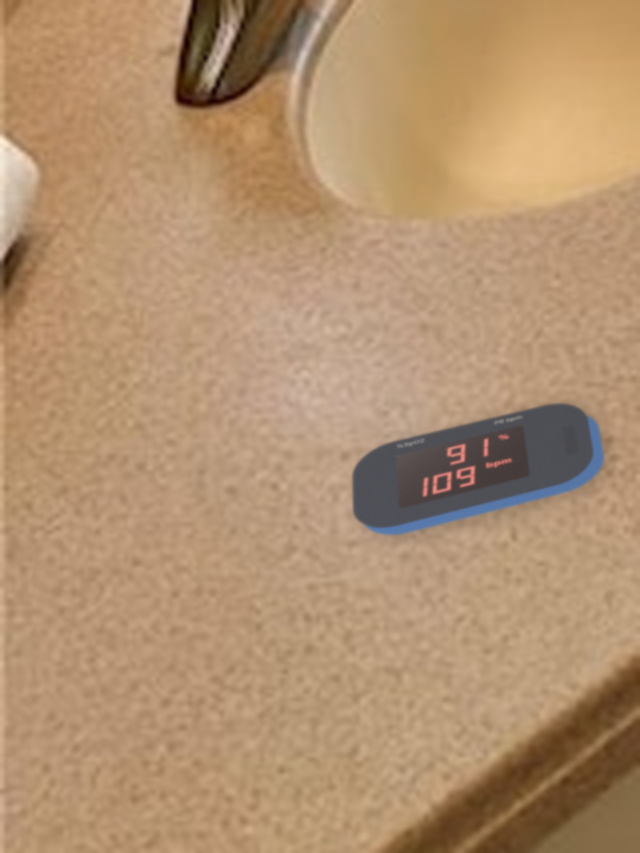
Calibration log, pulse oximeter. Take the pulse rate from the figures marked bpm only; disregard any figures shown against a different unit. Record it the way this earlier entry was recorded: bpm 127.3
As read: bpm 109
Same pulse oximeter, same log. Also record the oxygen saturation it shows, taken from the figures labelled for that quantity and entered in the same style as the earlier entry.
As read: % 91
